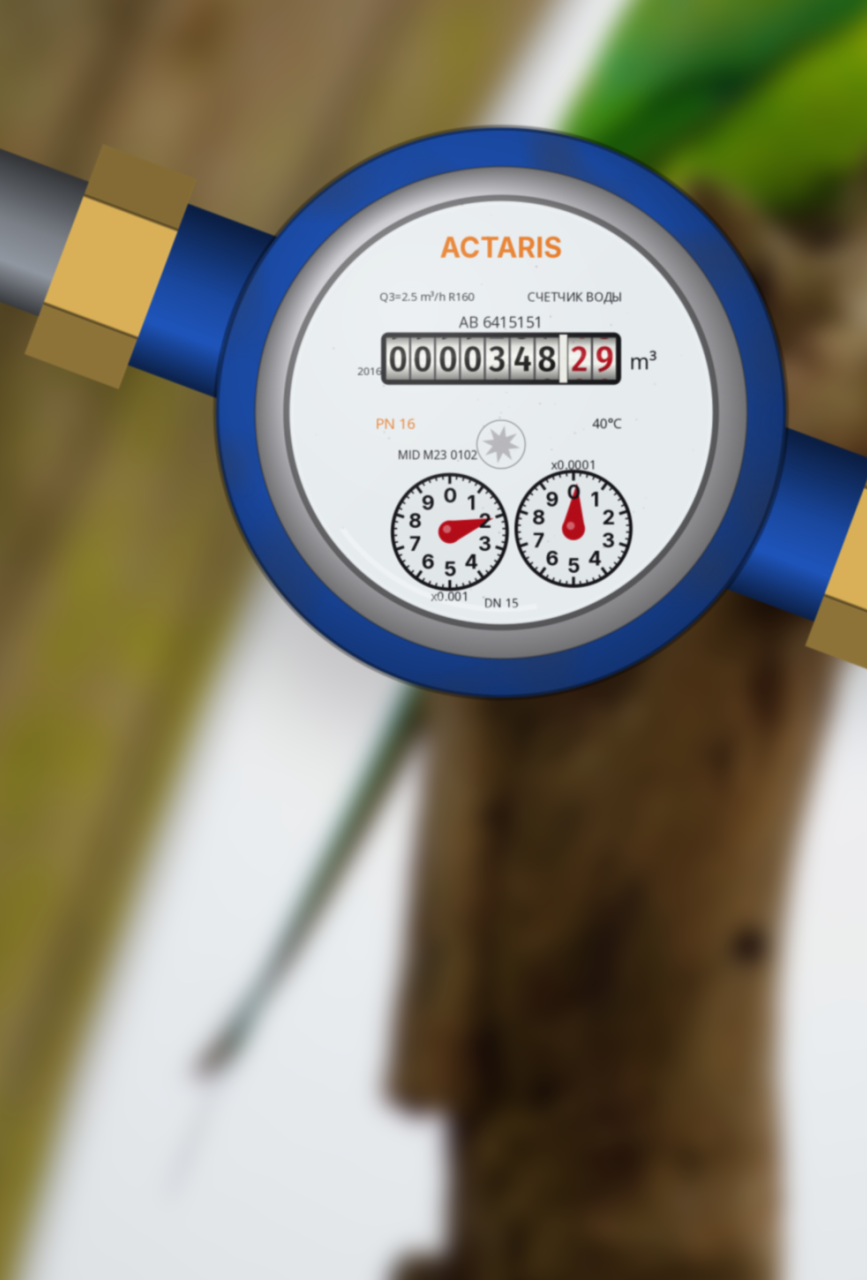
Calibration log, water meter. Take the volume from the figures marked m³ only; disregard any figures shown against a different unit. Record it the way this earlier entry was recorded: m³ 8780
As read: m³ 348.2920
